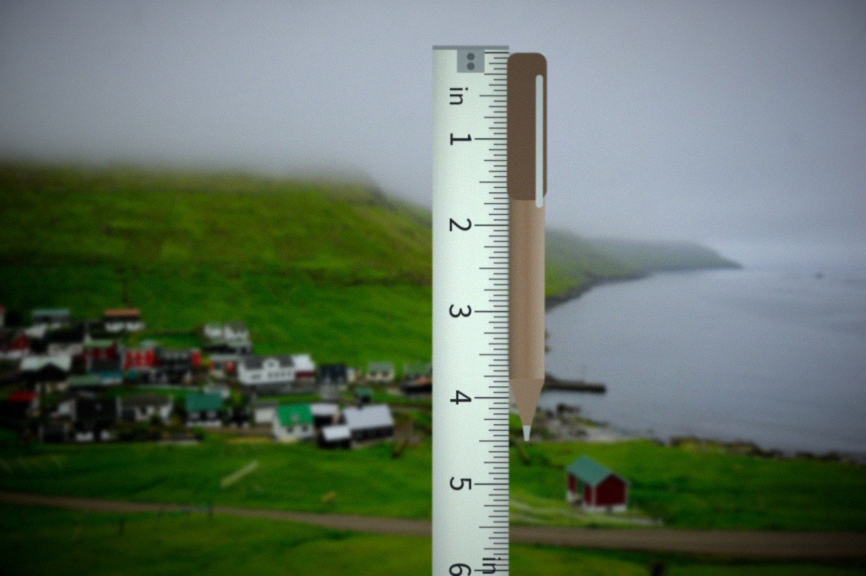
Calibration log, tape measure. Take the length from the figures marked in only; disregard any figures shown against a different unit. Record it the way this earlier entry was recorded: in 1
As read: in 4.5
